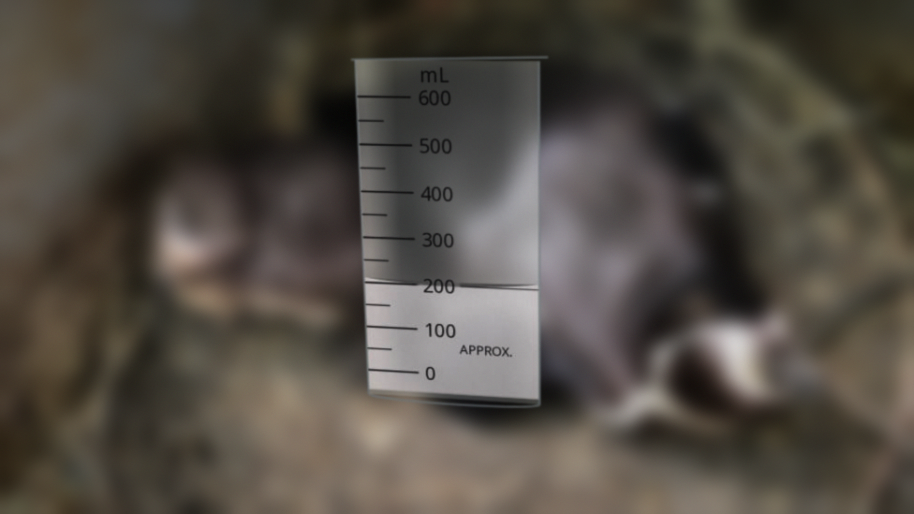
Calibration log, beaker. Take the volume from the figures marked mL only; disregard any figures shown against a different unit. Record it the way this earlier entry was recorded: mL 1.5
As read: mL 200
